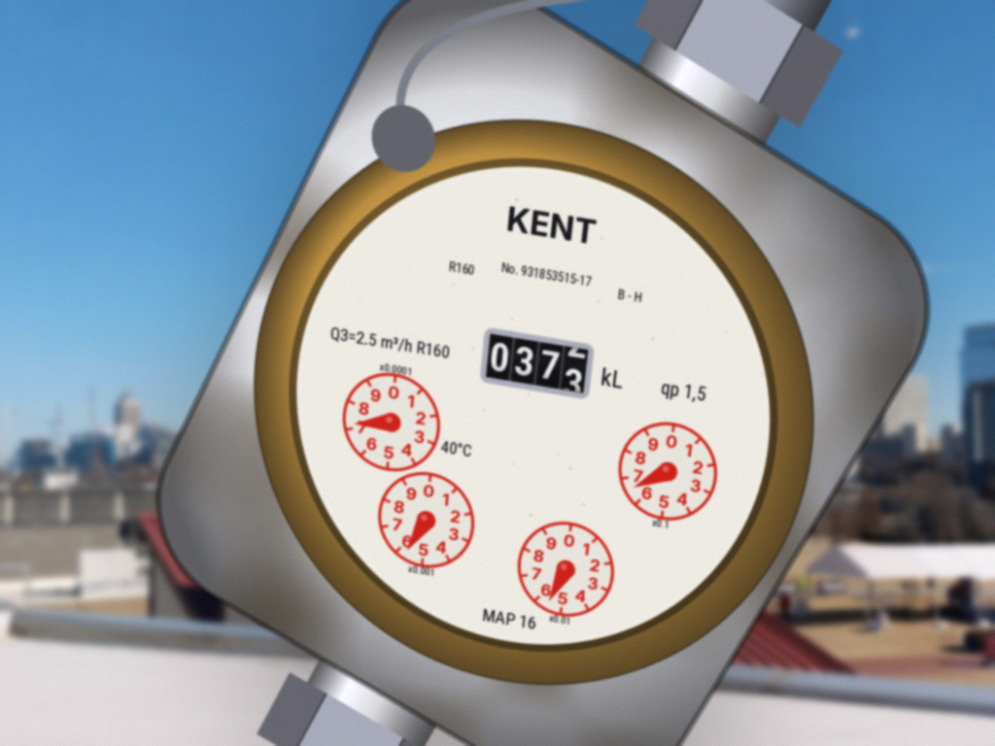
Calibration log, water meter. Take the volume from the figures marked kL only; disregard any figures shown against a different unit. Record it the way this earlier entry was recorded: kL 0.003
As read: kL 372.6557
